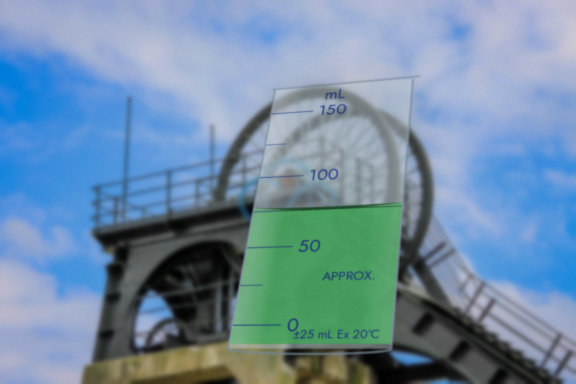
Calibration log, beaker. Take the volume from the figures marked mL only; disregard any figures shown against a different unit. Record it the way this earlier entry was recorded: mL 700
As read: mL 75
